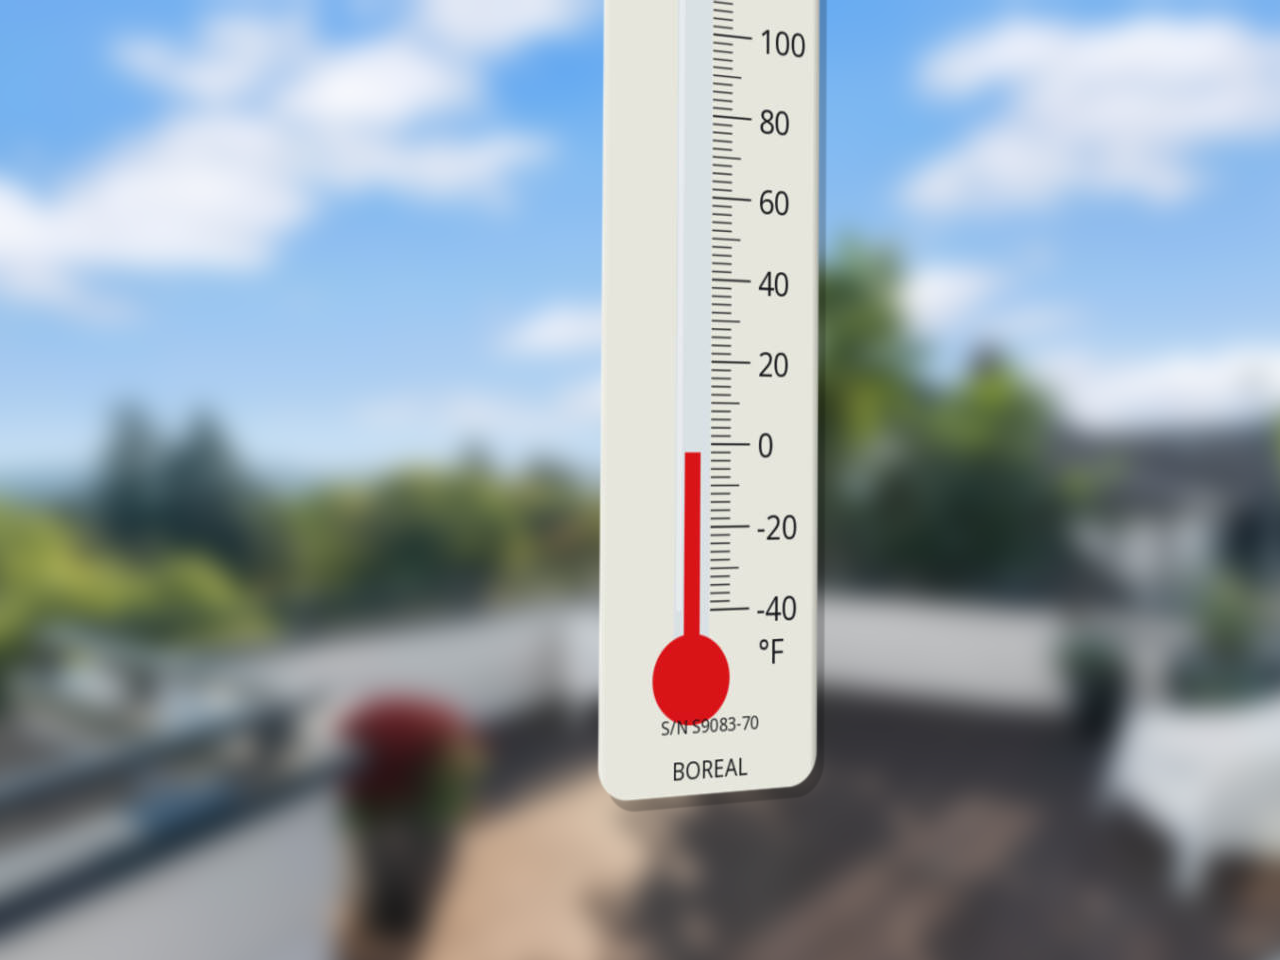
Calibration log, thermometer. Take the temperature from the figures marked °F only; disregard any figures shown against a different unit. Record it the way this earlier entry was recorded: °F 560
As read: °F -2
